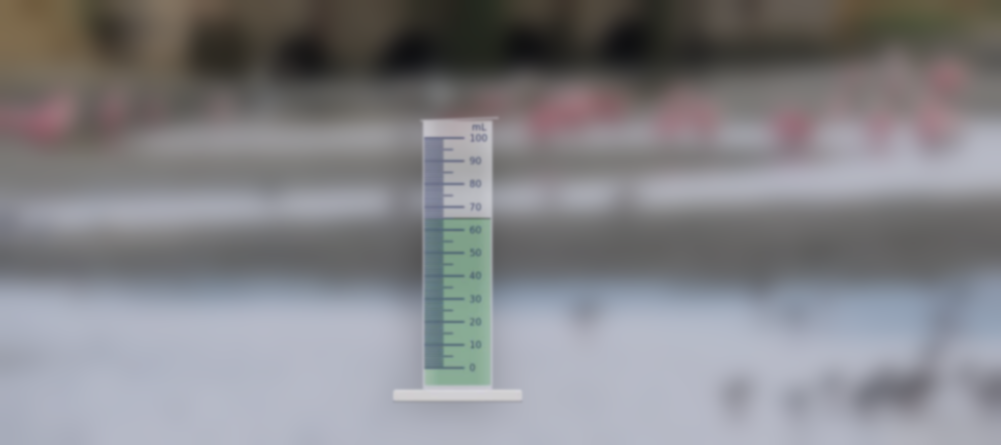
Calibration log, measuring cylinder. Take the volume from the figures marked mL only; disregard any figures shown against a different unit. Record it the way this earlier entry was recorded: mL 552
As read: mL 65
